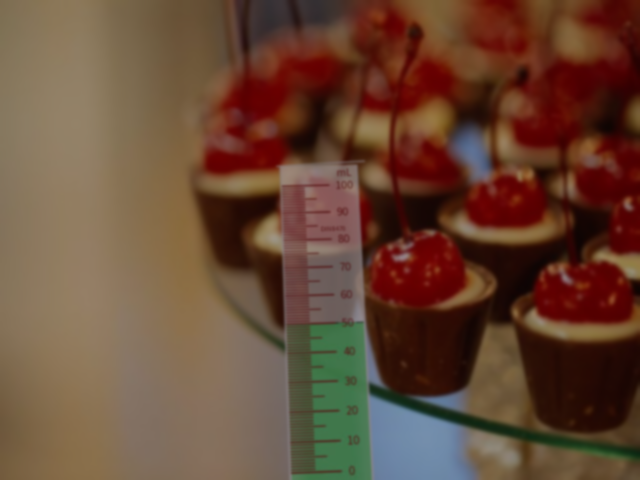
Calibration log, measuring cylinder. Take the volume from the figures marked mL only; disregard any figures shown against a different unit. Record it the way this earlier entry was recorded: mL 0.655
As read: mL 50
